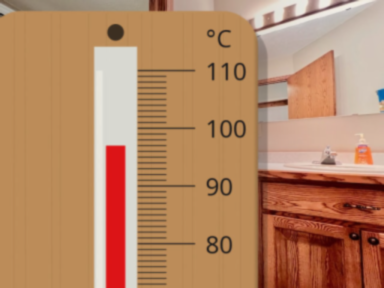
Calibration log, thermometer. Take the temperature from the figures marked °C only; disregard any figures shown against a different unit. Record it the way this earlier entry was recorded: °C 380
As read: °C 97
